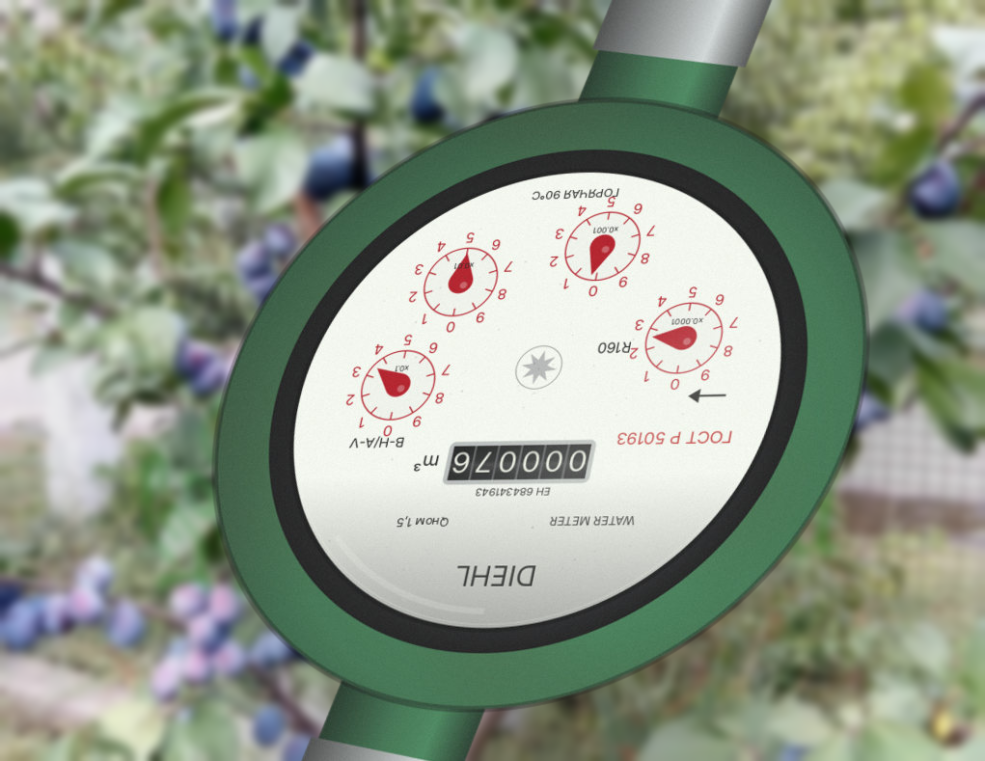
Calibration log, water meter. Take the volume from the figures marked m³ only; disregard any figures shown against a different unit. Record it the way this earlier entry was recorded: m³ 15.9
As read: m³ 76.3502
